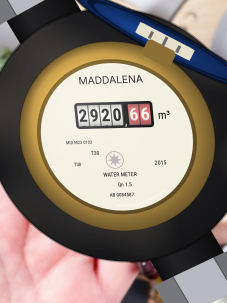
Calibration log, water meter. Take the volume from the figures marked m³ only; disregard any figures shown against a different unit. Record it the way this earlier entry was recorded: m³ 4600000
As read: m³ 2920.66
